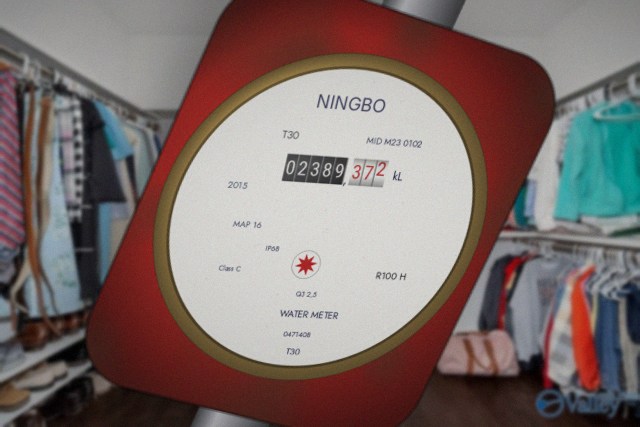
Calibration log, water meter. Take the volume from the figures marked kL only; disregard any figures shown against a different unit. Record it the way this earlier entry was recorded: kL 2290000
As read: kL 2389.372
